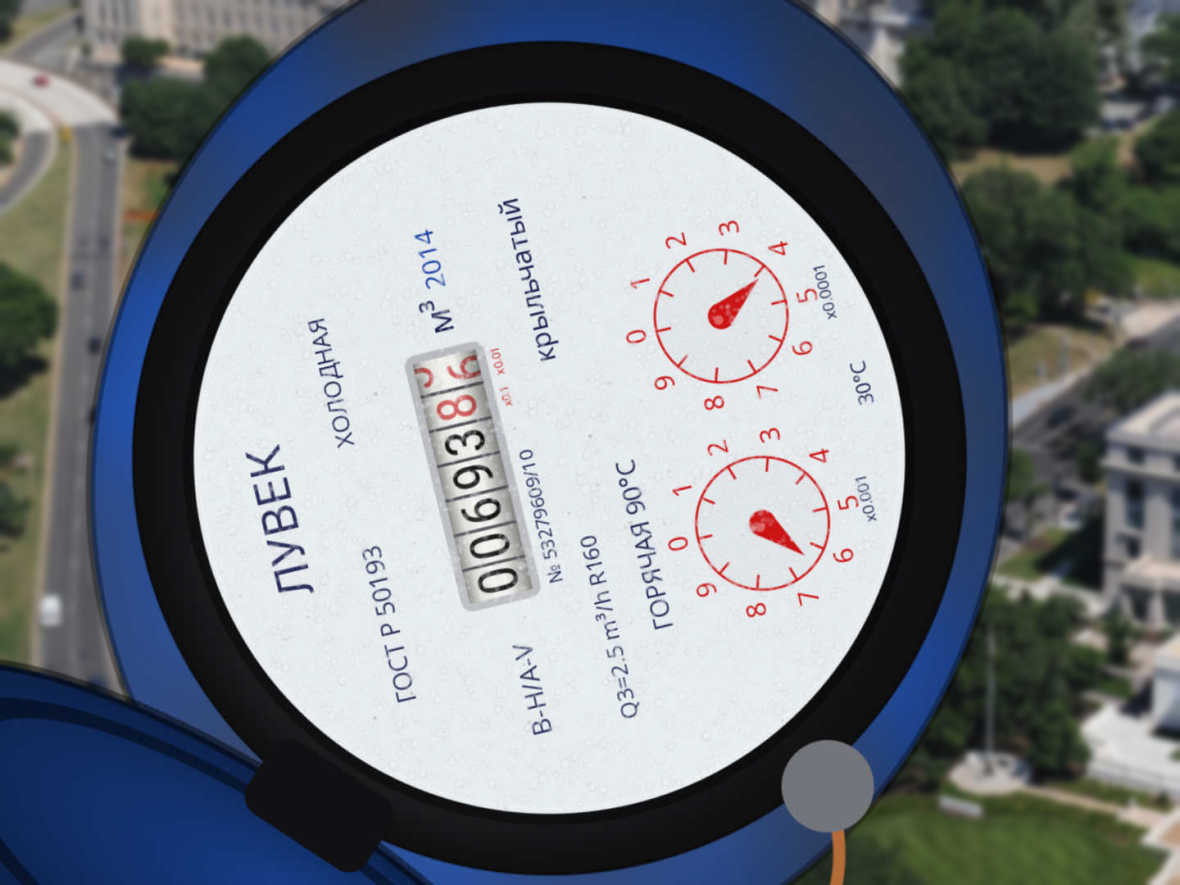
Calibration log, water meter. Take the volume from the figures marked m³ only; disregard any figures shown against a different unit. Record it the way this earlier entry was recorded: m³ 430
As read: m³ 693.8564
